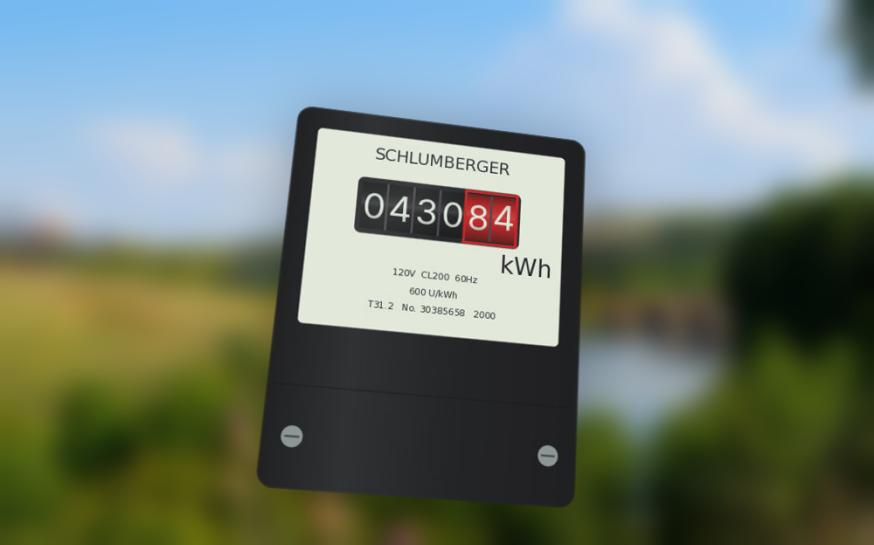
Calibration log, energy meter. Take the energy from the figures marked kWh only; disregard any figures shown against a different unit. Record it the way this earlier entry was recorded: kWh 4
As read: kWh 430.84
